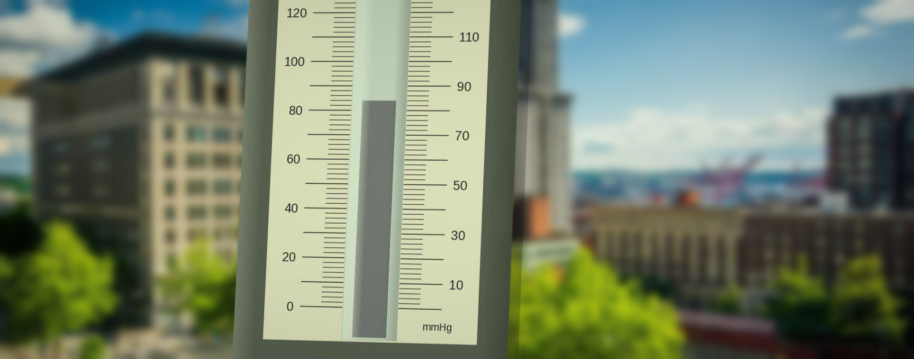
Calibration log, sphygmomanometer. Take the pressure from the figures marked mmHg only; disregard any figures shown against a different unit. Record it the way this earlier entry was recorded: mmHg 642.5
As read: mmHg 84
